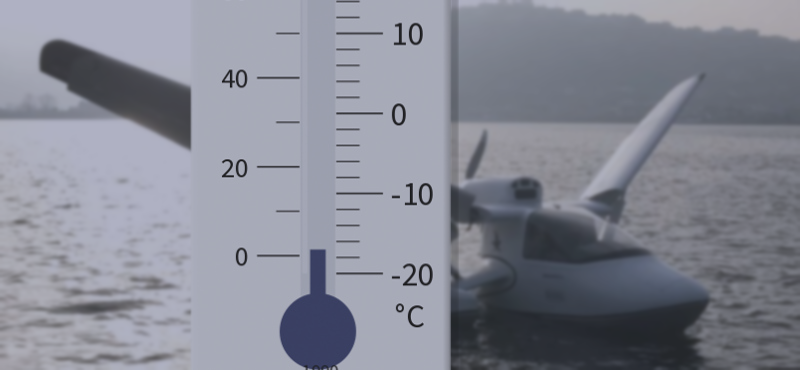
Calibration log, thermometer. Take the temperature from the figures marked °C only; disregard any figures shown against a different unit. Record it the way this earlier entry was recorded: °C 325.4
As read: °C -17
